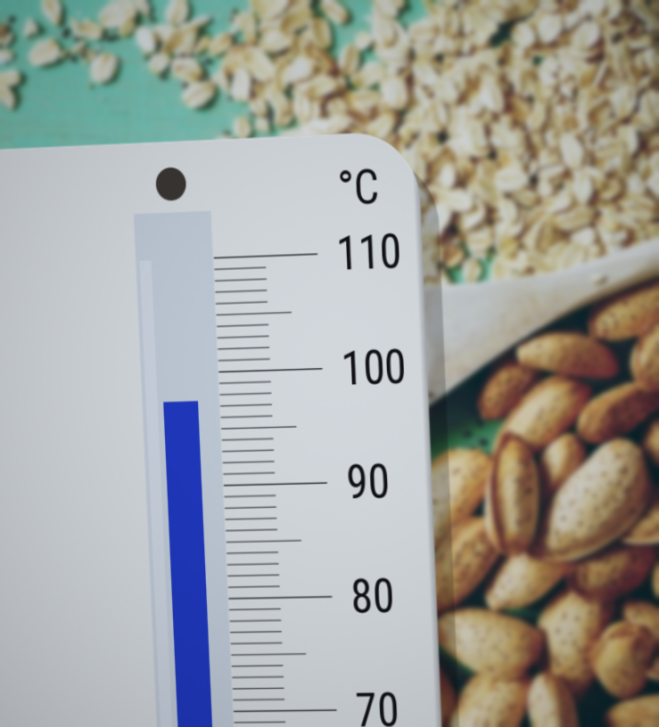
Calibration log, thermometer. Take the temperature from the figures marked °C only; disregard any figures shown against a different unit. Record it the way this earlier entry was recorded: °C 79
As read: °C 97.5
